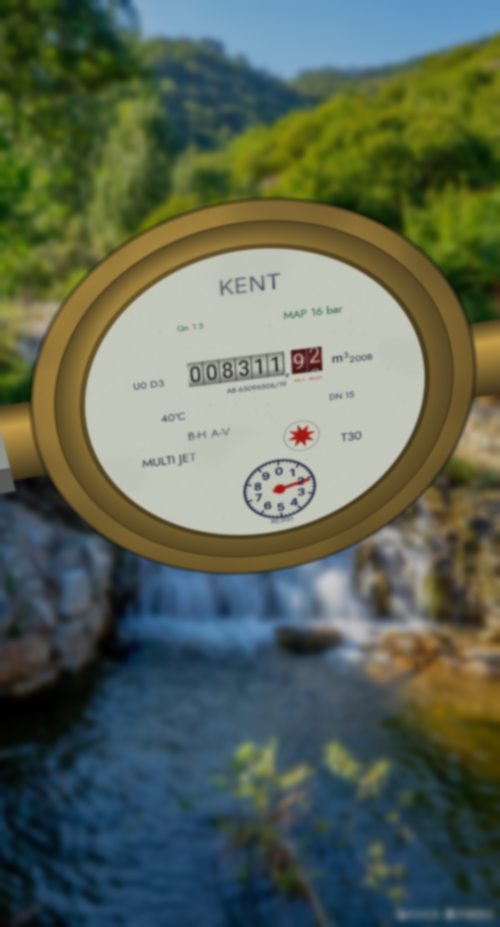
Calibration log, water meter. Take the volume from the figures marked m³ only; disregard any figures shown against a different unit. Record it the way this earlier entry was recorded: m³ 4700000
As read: m³ 8311.922
